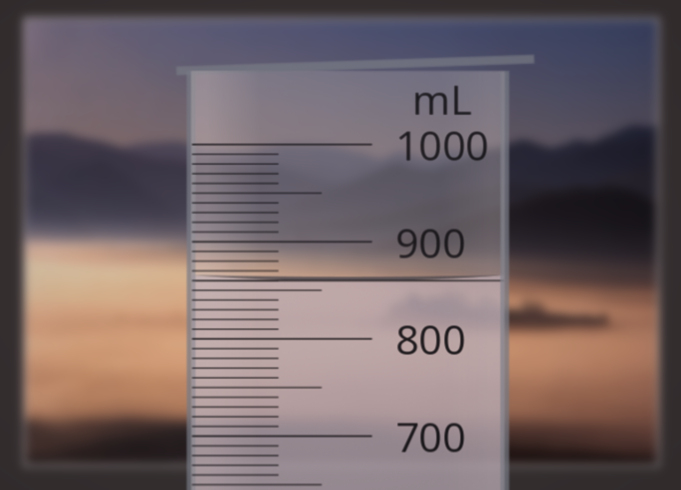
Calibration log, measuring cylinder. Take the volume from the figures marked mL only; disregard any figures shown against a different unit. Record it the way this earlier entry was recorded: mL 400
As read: mL 860
